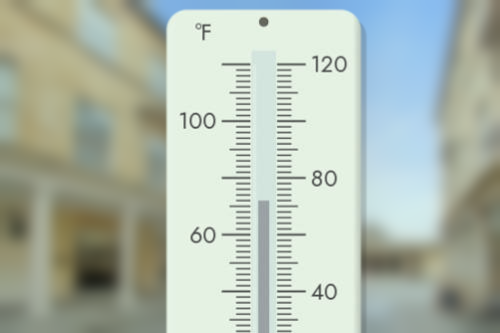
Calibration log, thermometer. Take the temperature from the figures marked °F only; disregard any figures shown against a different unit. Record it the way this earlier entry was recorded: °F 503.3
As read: °F 72
